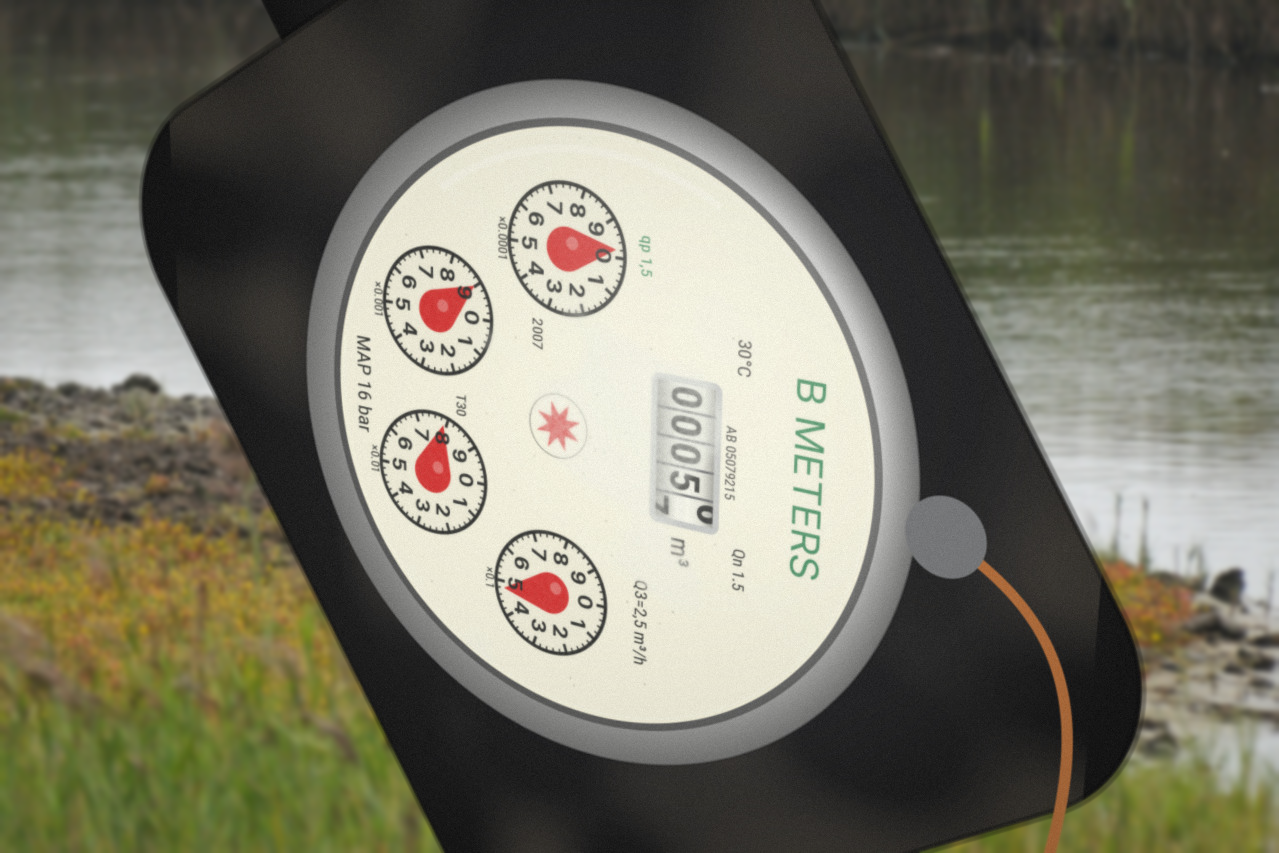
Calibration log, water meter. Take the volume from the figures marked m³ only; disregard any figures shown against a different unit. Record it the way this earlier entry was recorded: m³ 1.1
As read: m³ 56.4789
